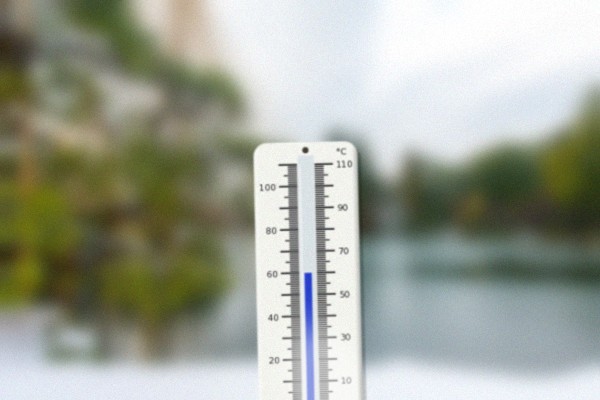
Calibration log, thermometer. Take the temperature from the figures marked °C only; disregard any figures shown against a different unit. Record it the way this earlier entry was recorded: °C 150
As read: °C 60
